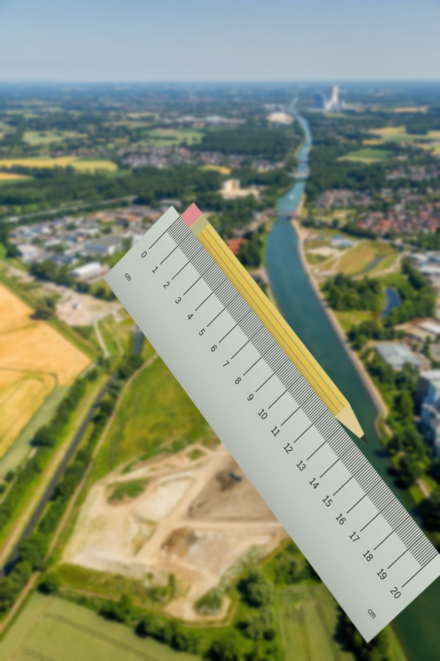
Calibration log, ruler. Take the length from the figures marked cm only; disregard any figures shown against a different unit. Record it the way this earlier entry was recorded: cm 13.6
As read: cm 14.5
